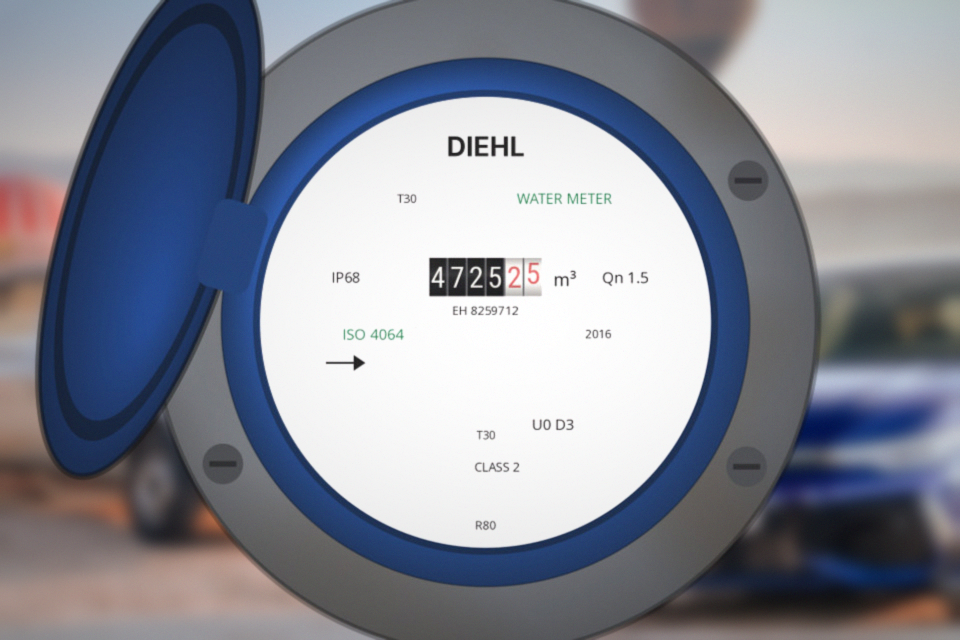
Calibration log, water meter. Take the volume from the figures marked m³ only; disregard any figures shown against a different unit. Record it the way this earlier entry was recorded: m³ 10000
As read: m³ 4725.25
